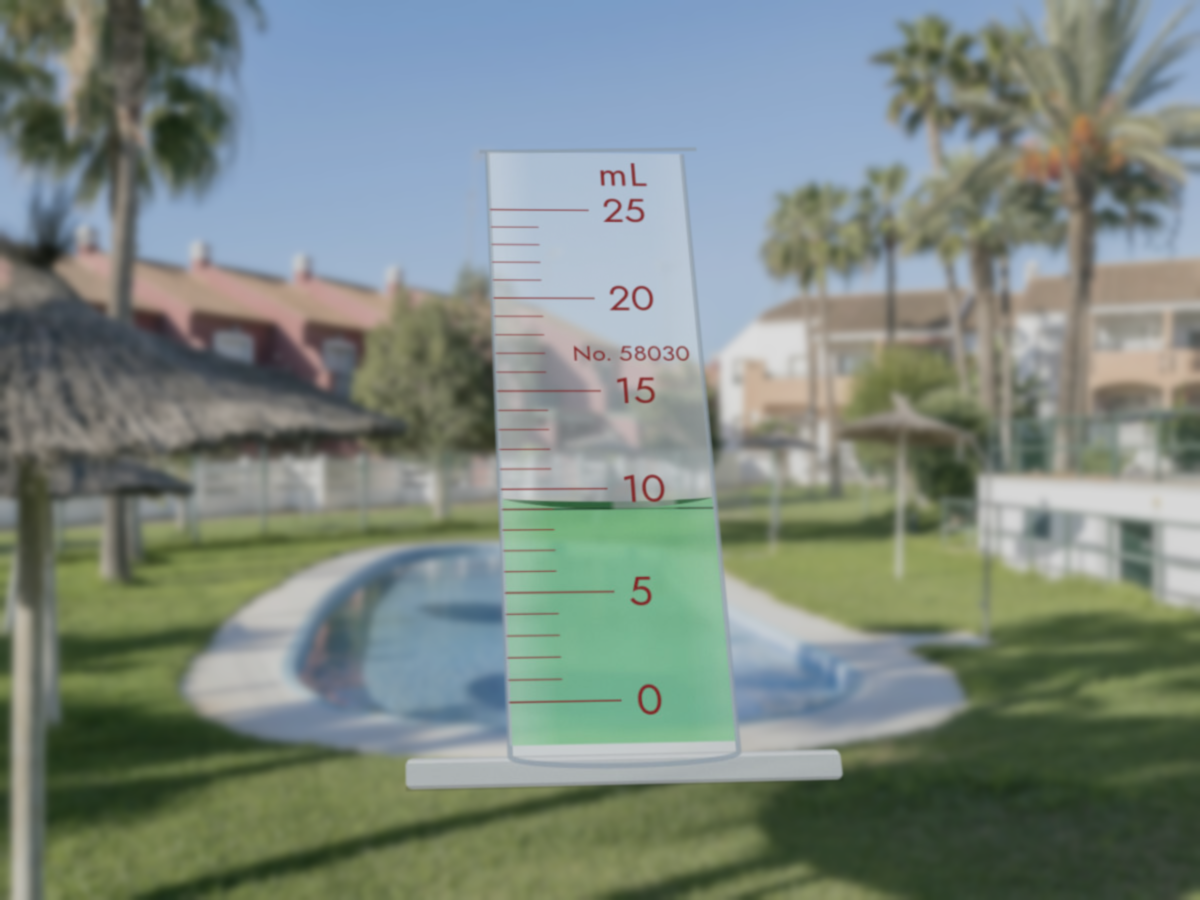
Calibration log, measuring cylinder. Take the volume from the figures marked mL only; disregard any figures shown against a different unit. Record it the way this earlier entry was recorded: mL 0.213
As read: mL 9
